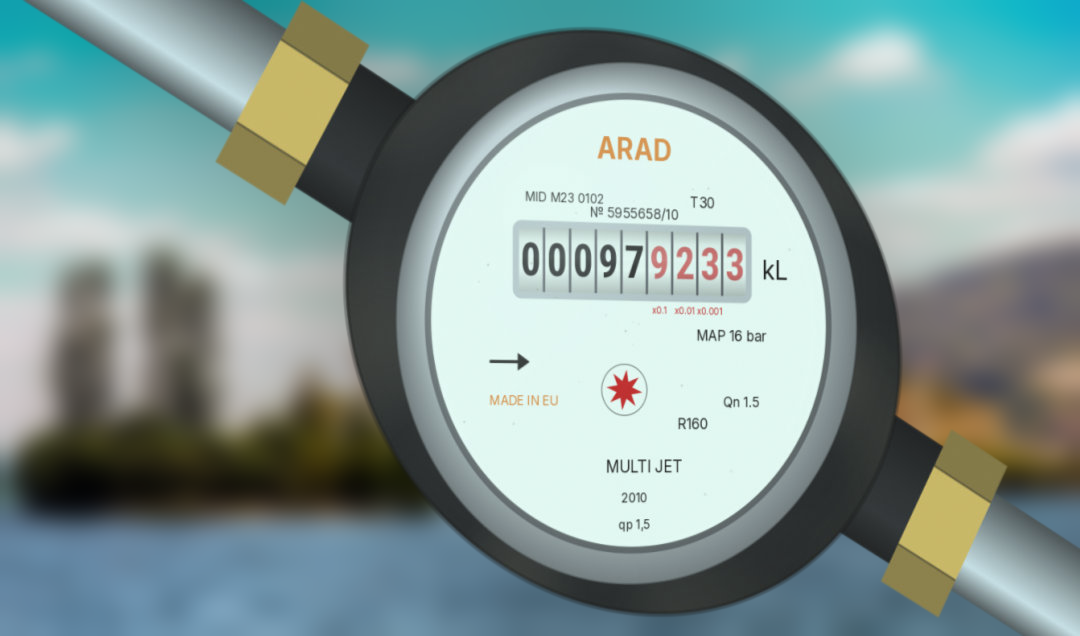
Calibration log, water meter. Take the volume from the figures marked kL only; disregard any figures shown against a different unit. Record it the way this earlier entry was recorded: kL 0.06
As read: kL 97.9233
